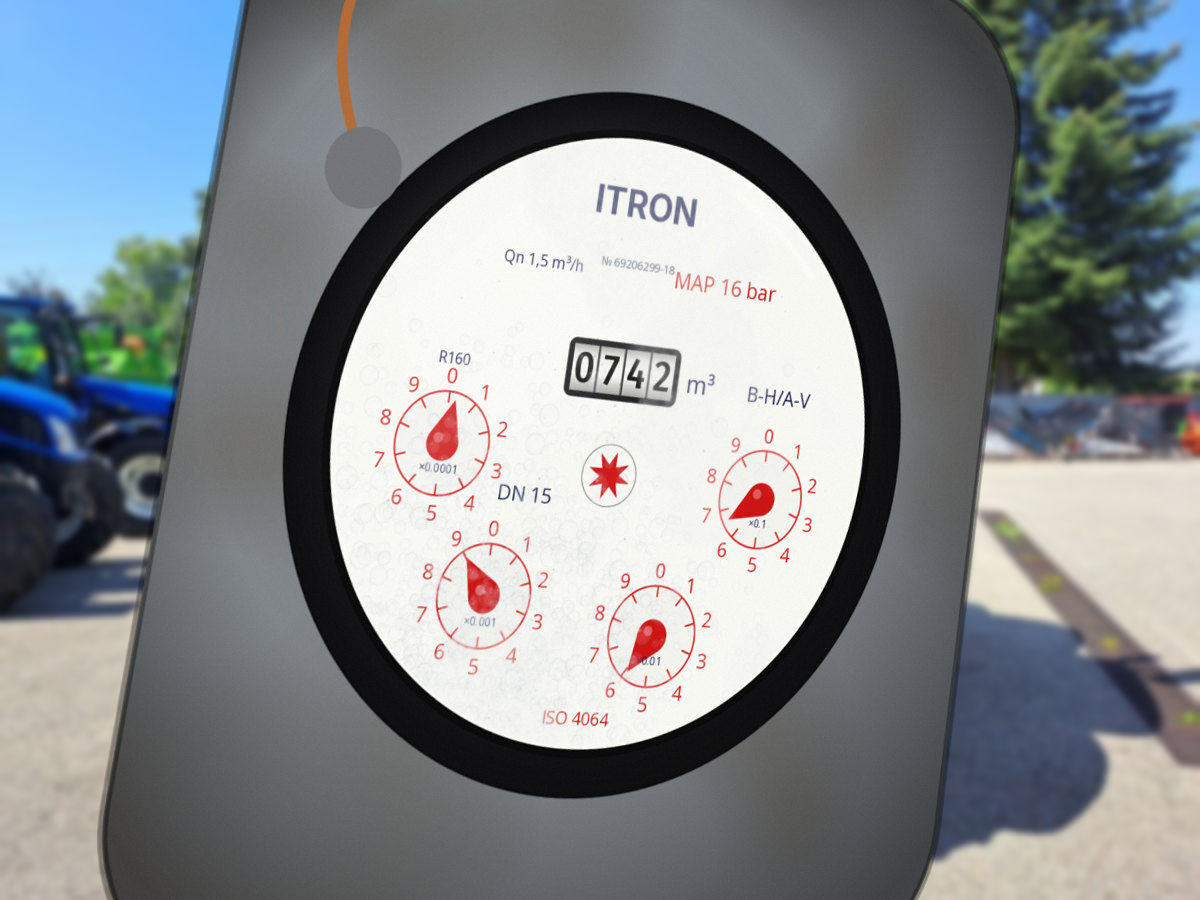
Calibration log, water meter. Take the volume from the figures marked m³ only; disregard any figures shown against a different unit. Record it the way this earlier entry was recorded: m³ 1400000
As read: m³ 742.6590
